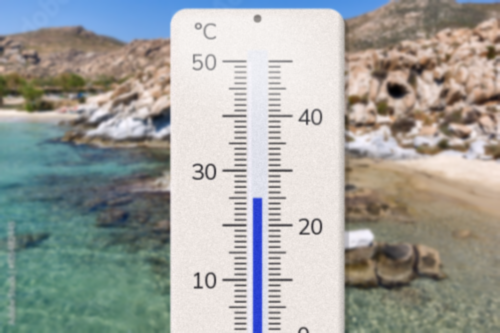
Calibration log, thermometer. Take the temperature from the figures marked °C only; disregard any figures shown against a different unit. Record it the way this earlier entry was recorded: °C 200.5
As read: °C 25
